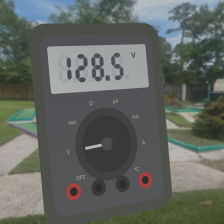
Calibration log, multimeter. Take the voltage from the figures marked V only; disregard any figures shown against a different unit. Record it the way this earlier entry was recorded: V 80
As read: V 128.5
